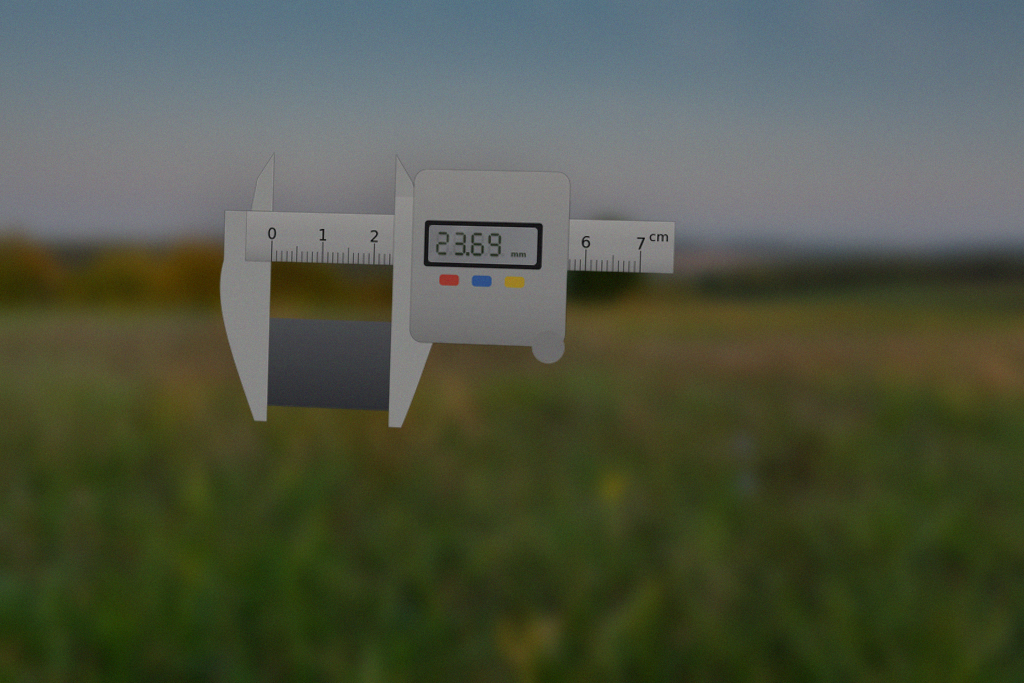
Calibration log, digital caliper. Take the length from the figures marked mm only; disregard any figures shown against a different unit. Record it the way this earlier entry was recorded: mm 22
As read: mm 23.69
